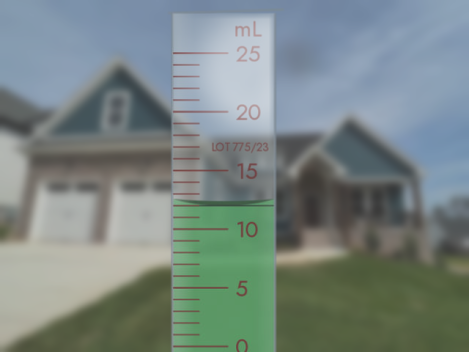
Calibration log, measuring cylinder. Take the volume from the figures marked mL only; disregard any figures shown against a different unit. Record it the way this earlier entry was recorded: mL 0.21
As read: mL 12
